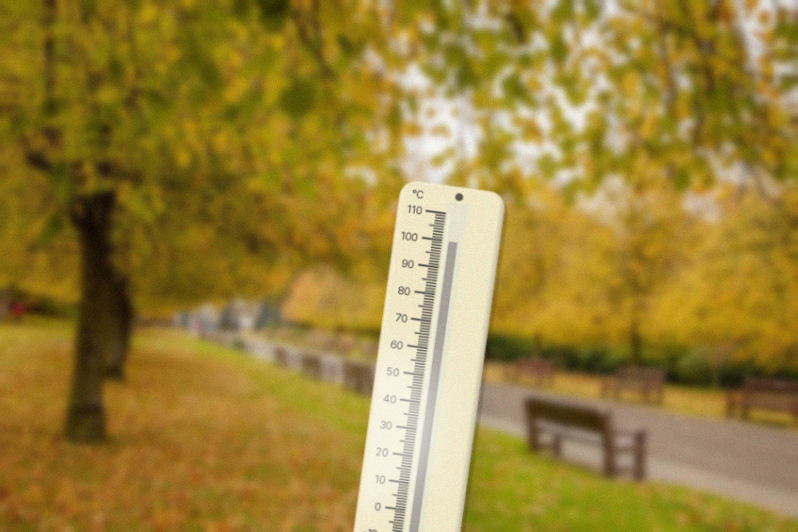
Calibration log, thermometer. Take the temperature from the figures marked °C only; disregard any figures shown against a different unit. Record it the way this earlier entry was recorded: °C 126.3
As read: °C 100
